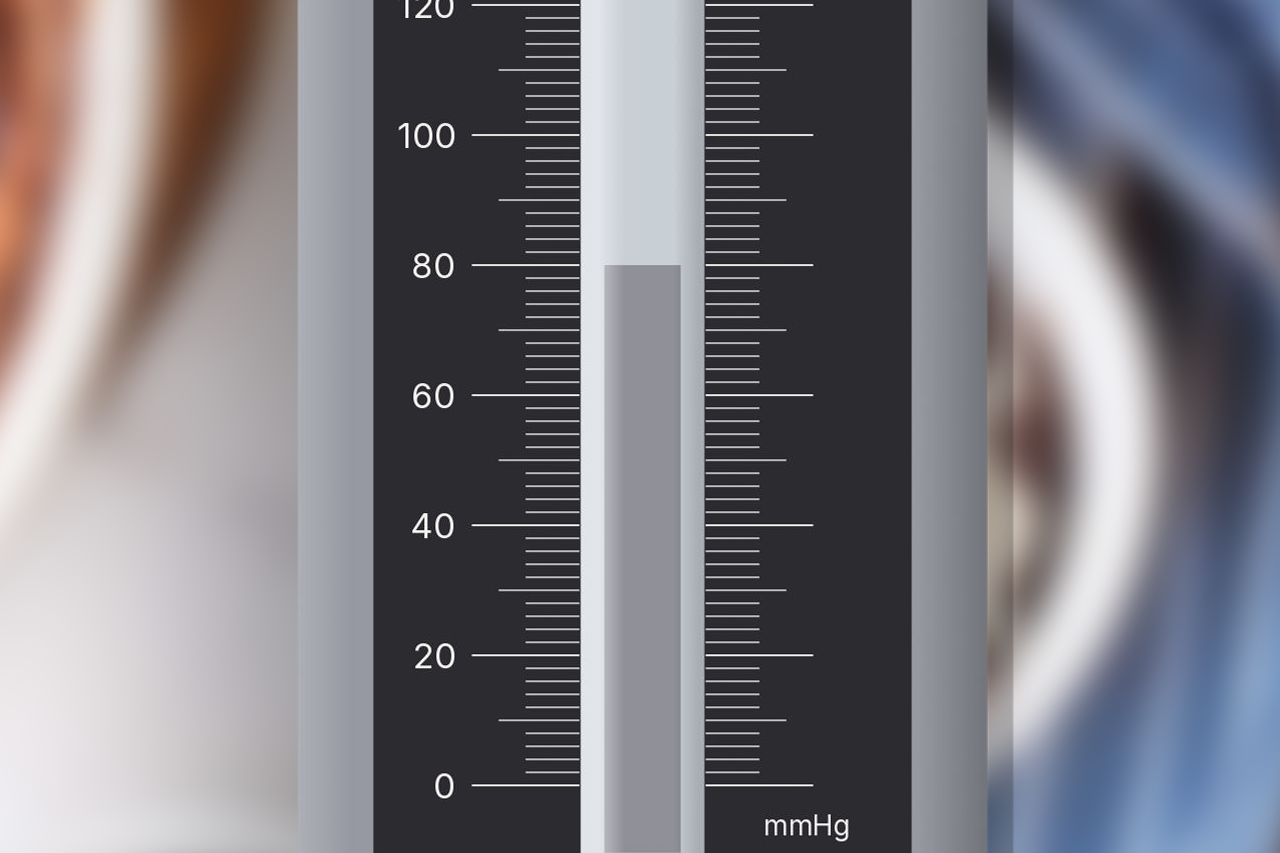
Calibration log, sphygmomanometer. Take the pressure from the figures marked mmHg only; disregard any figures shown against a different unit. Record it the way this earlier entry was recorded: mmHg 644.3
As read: mmHg 80
